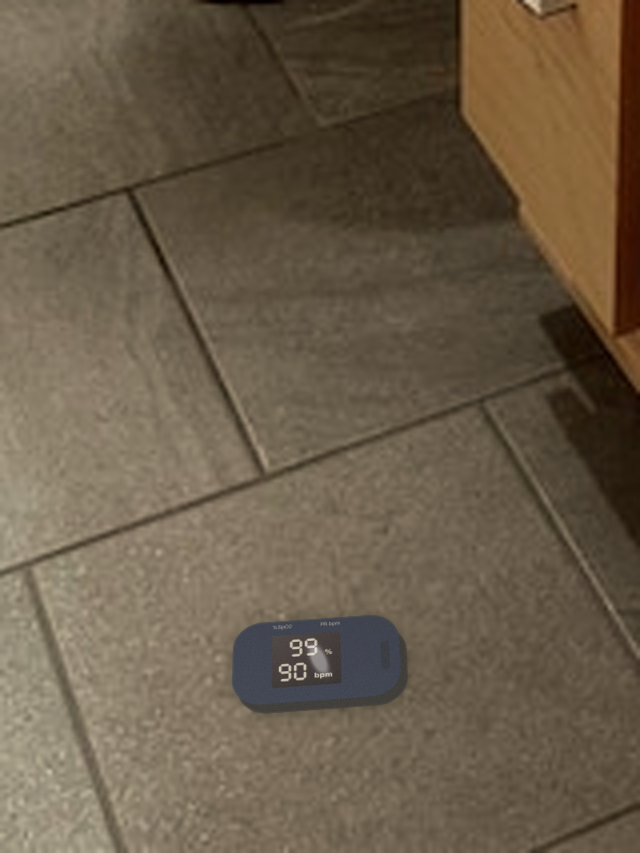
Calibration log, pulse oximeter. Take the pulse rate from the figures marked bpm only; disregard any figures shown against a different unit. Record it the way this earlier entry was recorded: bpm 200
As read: bpm 90
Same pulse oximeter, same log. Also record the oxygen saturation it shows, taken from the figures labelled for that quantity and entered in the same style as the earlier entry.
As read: % 99
